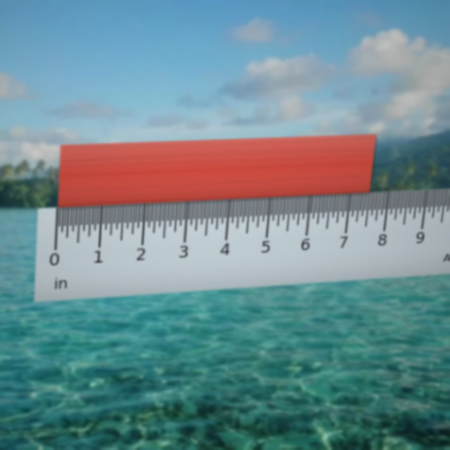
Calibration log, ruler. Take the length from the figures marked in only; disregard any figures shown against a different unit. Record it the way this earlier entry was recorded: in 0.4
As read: in 7.5
